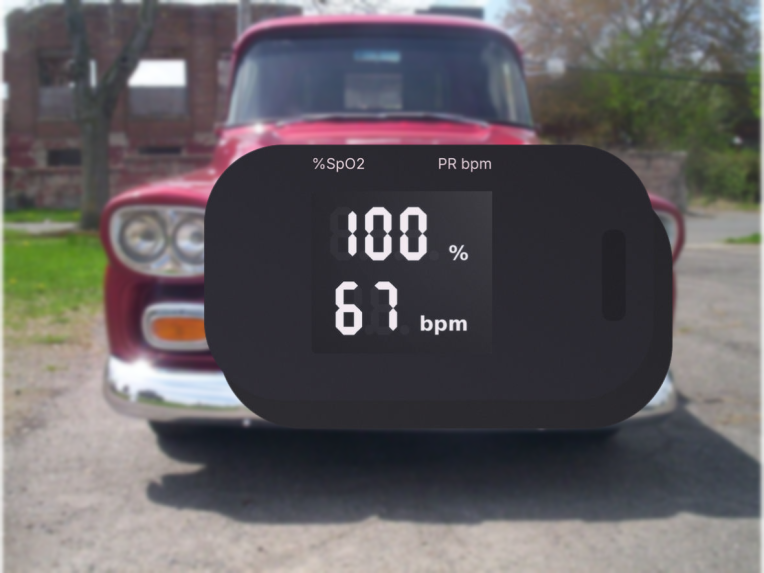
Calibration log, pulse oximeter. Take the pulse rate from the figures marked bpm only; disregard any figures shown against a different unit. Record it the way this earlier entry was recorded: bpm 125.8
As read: bpm 67
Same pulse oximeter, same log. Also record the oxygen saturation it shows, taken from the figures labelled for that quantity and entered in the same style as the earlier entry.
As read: % 100
